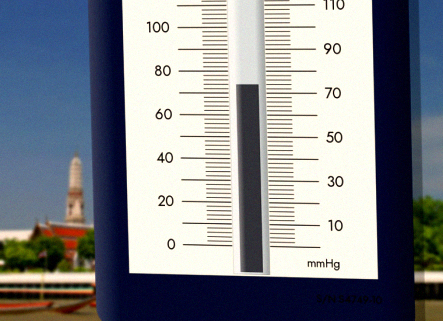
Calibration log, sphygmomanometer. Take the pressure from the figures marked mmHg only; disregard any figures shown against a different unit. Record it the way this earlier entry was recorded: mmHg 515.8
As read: mmHg 74
